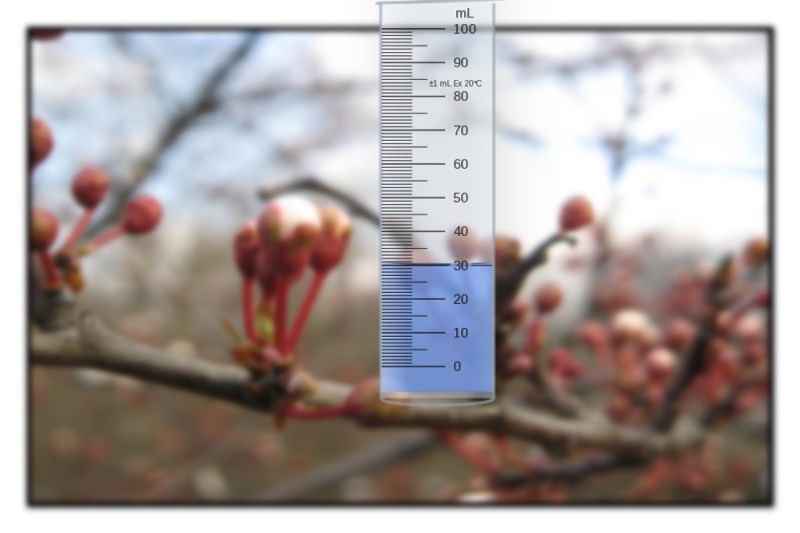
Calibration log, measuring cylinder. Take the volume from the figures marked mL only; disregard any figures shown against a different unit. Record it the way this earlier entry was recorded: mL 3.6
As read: mL 30
